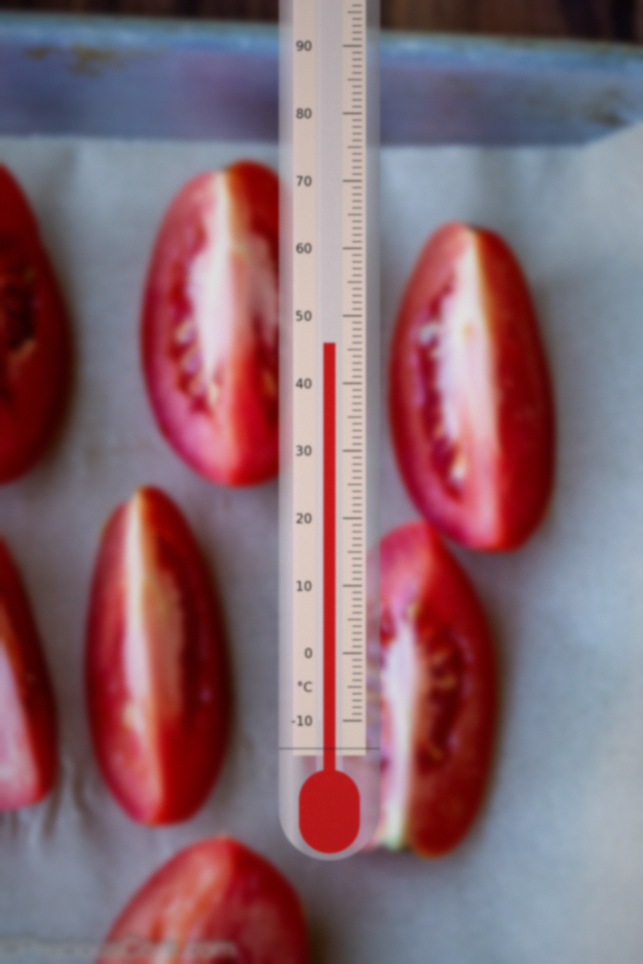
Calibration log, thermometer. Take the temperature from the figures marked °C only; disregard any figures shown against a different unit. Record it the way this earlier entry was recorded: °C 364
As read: °C 46
